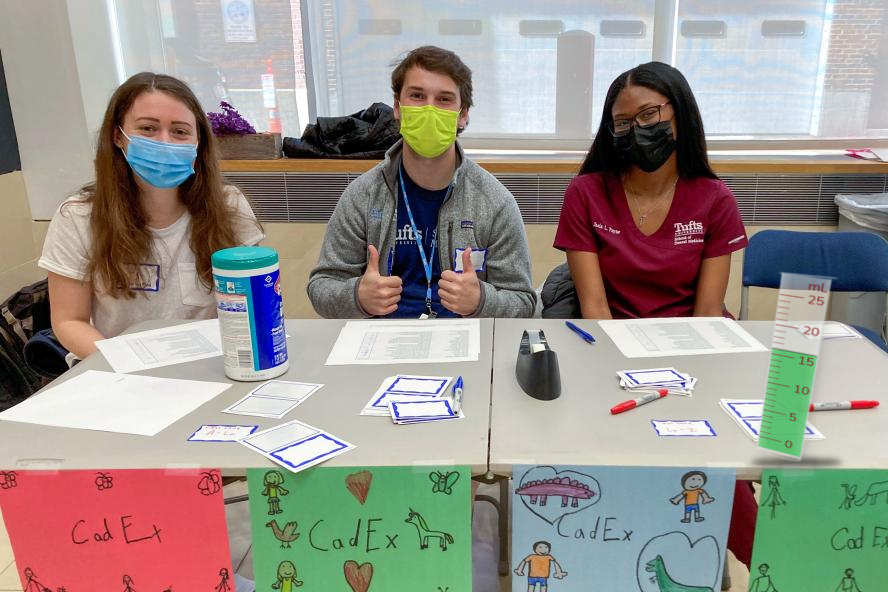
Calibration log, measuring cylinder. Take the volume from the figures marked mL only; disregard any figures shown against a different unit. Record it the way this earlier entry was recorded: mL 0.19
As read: mL 16
